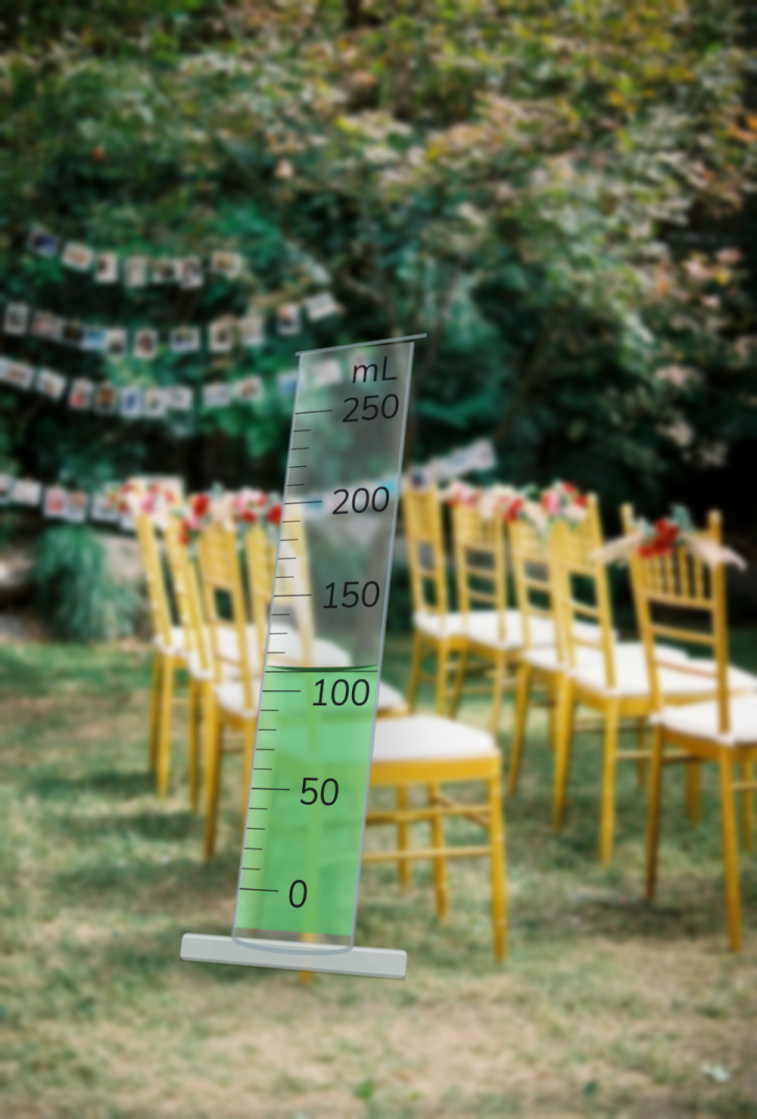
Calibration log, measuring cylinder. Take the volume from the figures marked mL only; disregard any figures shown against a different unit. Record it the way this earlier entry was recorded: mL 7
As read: mL 110
